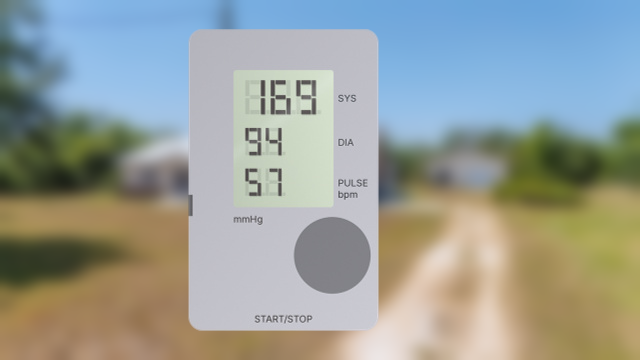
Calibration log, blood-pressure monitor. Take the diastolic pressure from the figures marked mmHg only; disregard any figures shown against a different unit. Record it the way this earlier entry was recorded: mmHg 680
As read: mmHg 94
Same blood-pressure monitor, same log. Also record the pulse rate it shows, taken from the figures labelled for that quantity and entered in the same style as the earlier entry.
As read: bpm 57
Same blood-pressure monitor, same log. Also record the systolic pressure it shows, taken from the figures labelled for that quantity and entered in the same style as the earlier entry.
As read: mmHg 169
